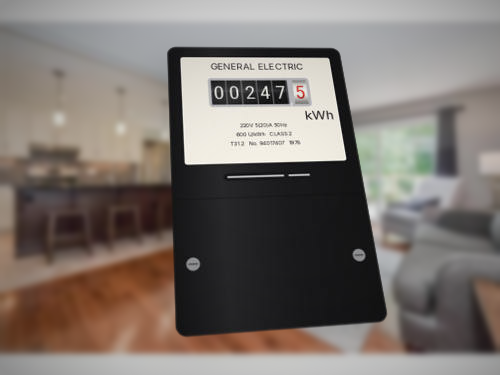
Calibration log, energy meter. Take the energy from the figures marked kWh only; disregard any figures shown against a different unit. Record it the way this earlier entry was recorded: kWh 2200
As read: kWh 247.5
